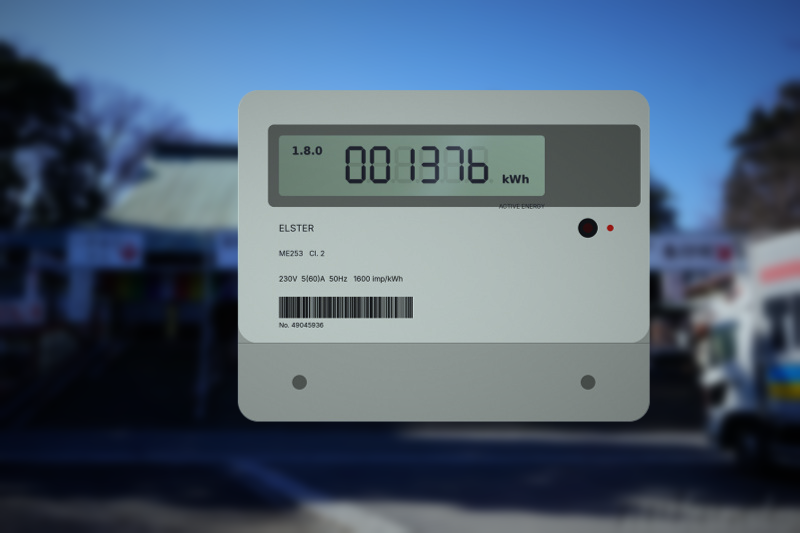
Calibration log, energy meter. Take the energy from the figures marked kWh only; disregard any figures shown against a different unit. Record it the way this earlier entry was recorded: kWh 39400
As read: kWh 1376
